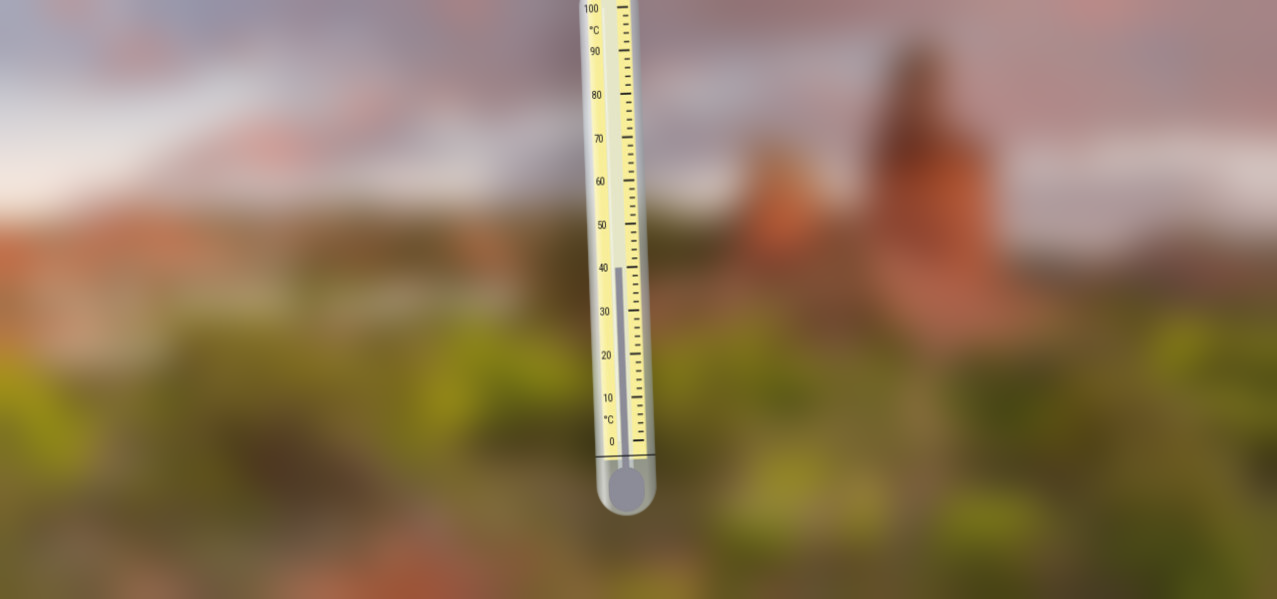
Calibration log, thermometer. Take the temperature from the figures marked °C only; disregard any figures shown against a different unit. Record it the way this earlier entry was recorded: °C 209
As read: °C 40
